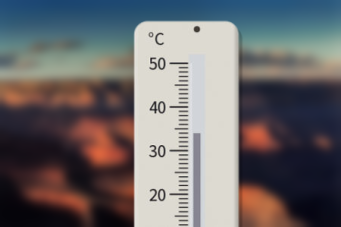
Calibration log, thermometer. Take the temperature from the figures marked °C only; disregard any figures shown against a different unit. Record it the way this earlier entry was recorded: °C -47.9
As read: °C 34
